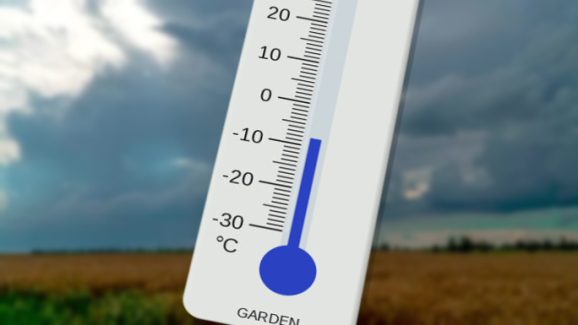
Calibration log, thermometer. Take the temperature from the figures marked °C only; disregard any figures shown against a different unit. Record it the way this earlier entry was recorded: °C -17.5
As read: °C -8
